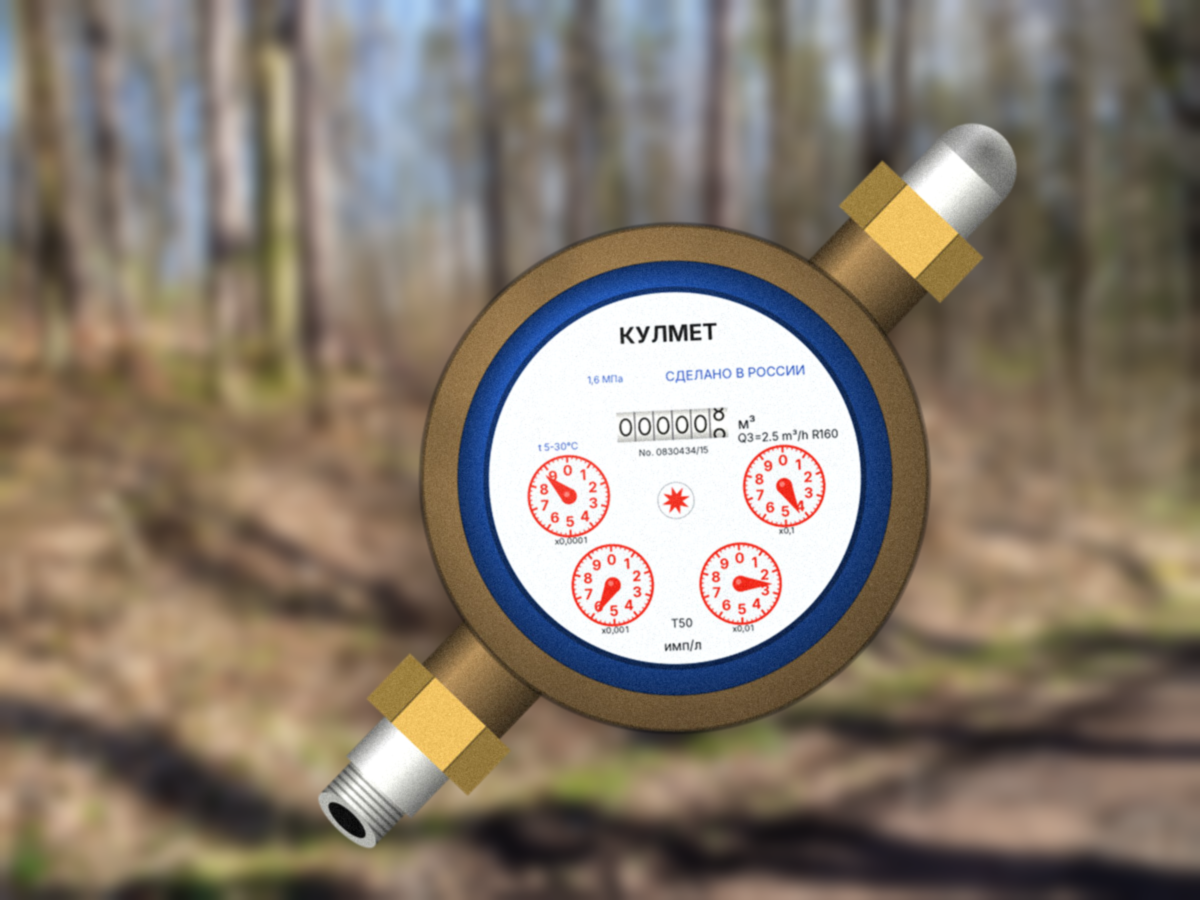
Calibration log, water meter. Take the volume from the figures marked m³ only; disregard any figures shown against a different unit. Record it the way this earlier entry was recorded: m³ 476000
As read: m³ 8.4258
